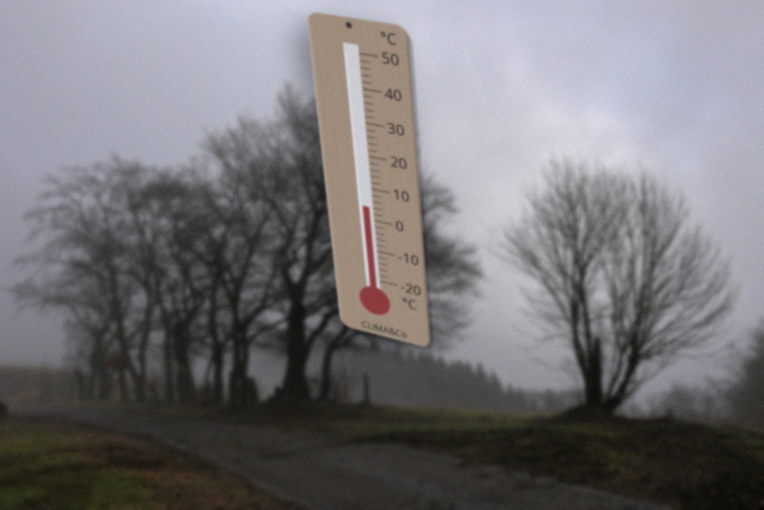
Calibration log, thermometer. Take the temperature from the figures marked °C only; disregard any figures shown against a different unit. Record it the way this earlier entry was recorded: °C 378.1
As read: °C 4
